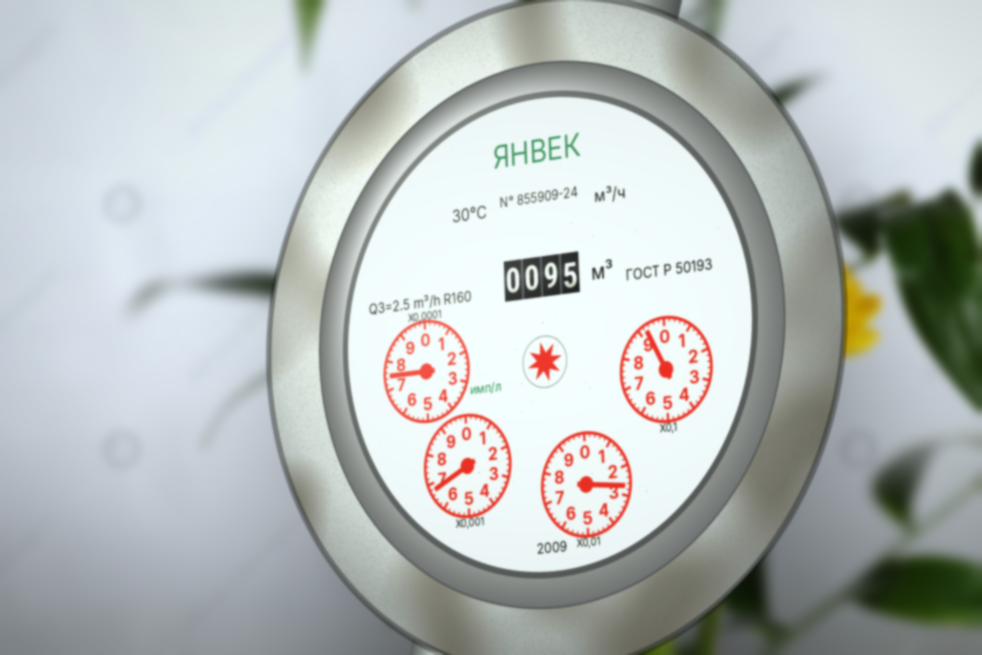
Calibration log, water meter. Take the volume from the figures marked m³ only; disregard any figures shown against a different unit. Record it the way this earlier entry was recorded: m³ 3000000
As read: m³ 94.9267
